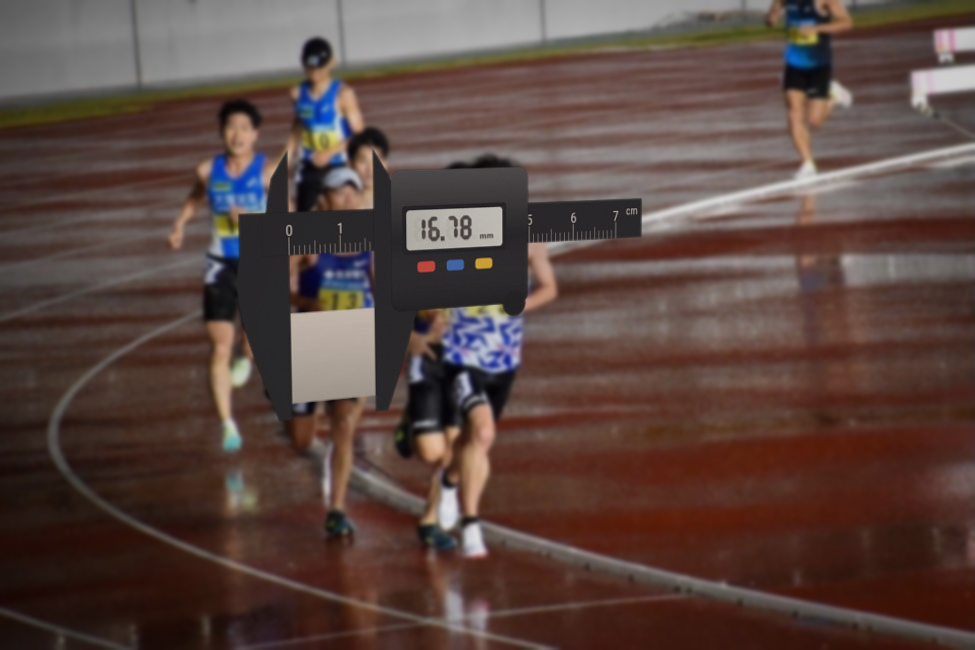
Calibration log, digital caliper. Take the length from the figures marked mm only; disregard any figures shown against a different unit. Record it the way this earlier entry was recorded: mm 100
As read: mm 16.78
